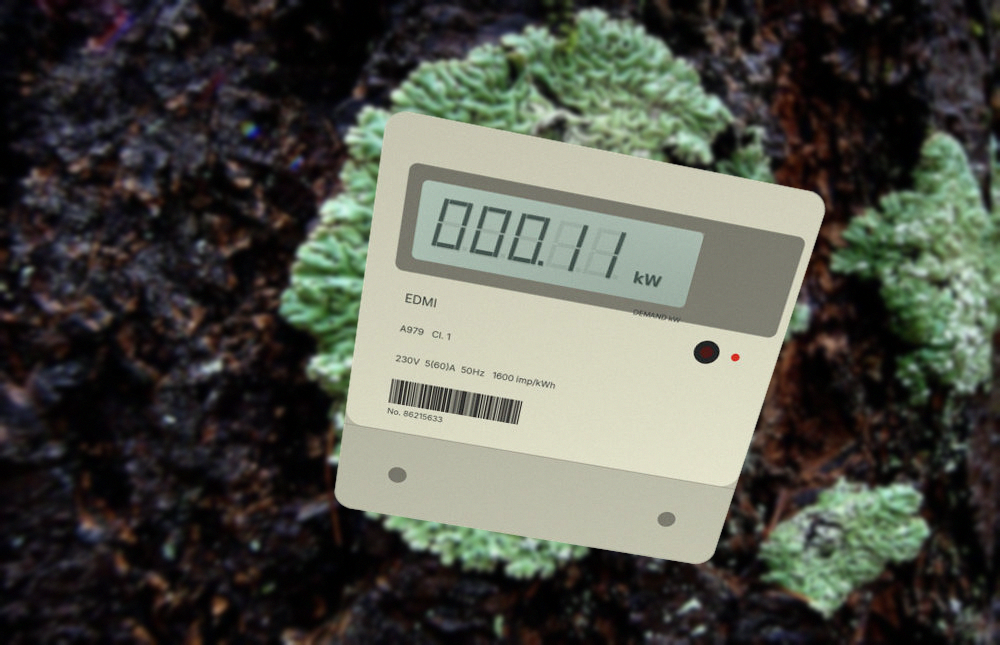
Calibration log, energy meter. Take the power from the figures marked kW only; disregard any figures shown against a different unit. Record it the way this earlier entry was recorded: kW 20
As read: kW 0.11
